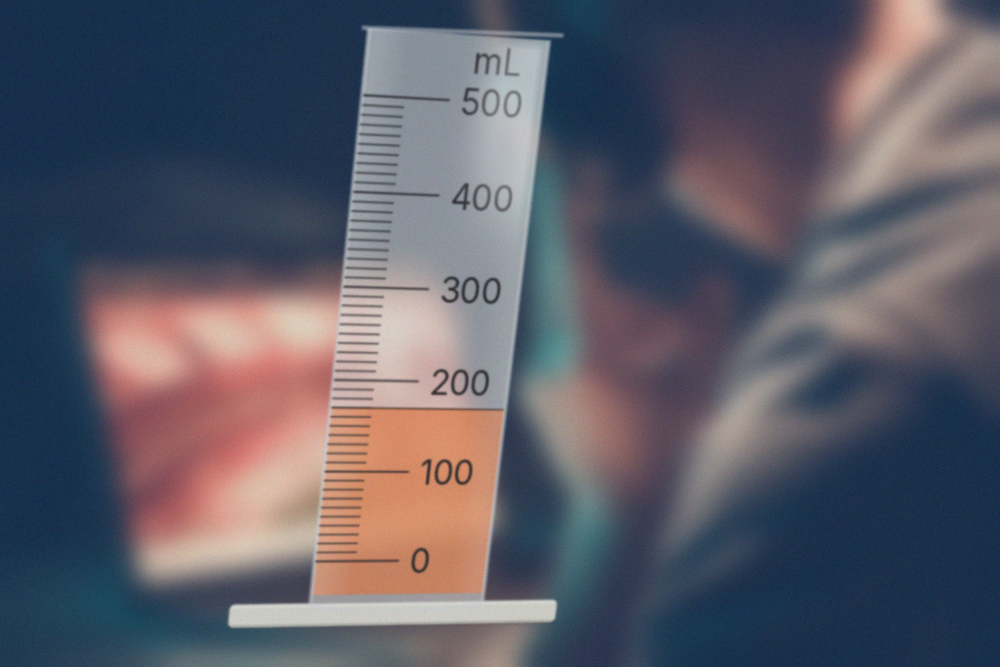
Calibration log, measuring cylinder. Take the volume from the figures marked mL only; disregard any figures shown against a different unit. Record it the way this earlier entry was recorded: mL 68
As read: mL 170
